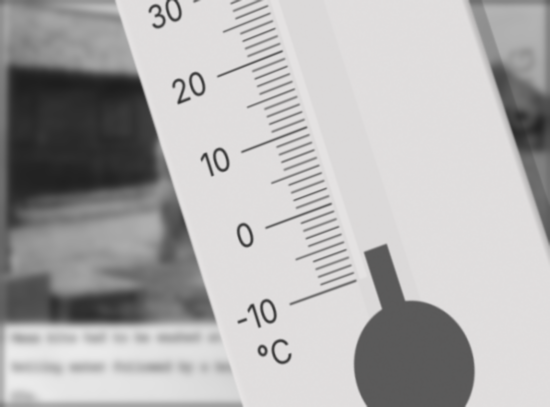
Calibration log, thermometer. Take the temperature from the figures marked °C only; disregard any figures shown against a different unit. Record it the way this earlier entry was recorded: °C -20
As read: °C -7
